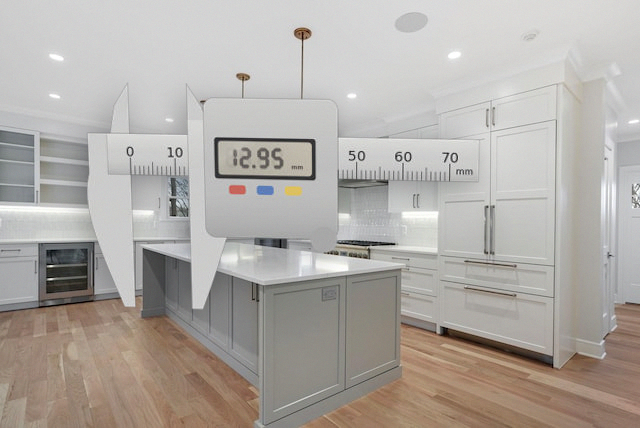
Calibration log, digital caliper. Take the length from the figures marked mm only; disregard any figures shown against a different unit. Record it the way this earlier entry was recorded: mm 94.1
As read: mm 12.95
